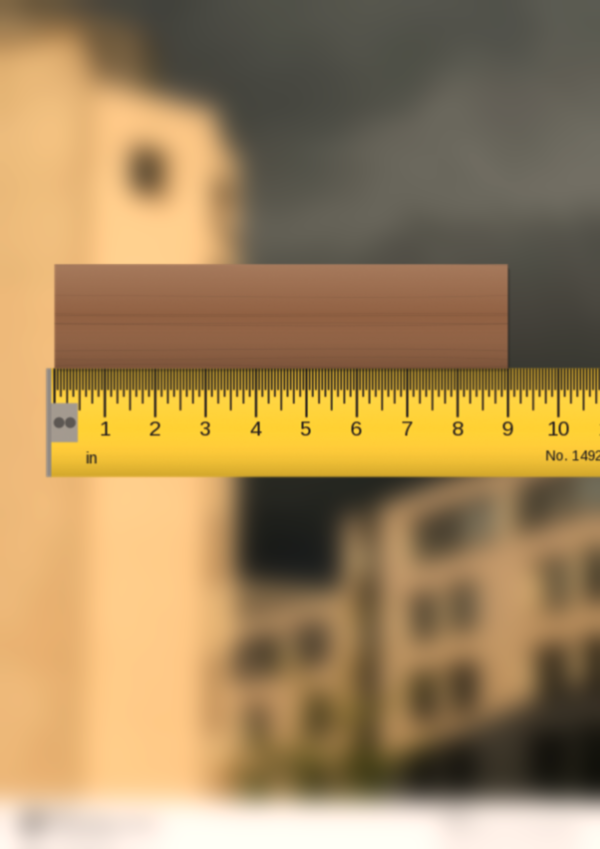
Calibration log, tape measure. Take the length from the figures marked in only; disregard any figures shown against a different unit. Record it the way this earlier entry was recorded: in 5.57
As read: in 9
